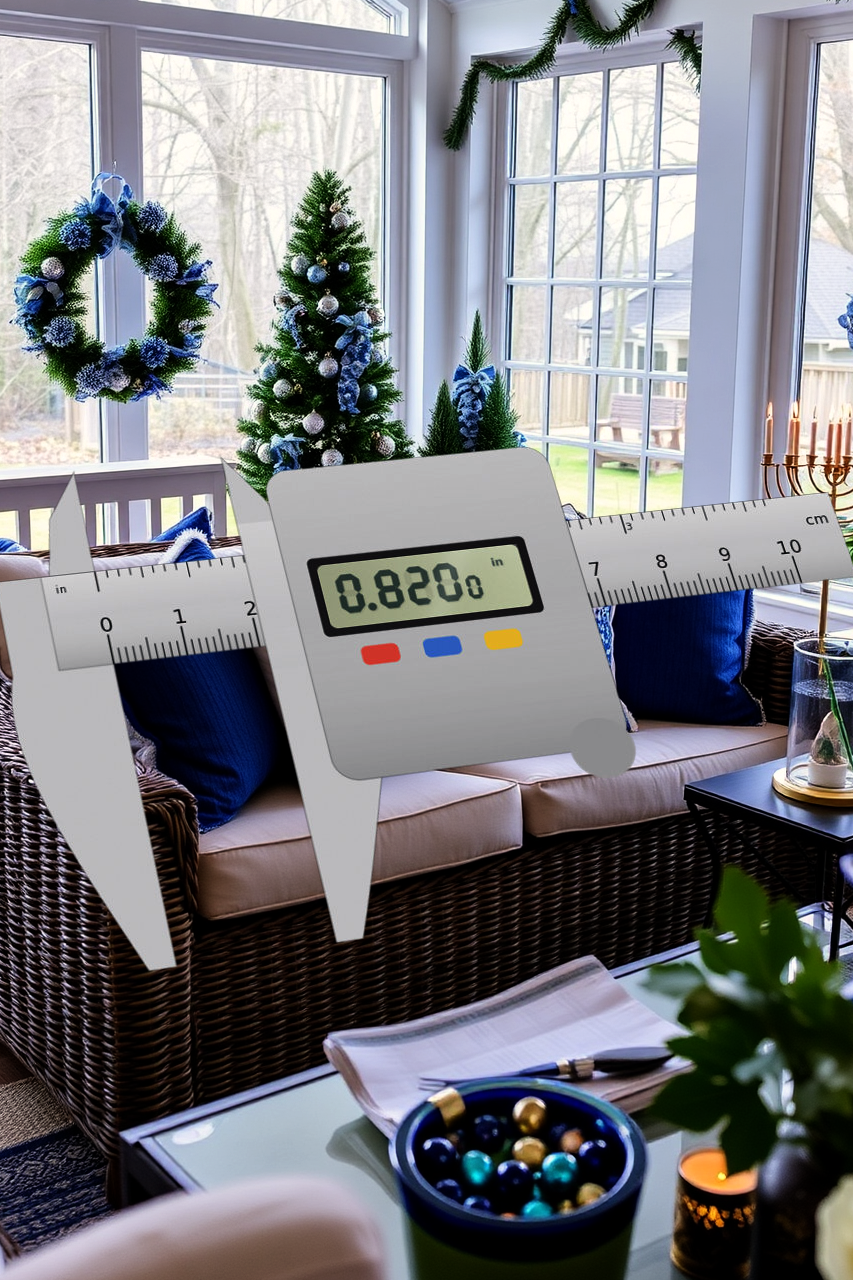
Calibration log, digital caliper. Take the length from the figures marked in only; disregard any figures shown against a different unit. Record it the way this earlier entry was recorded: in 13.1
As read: in 0.8200
